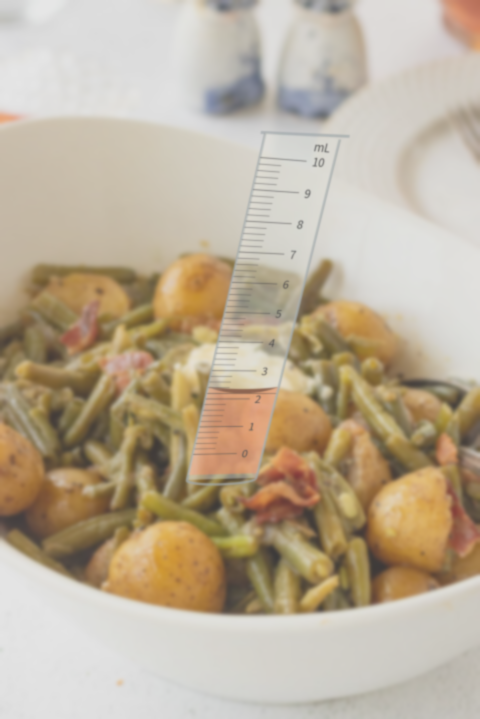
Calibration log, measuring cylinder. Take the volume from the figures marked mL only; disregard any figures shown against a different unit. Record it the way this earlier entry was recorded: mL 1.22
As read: mL 2.2
